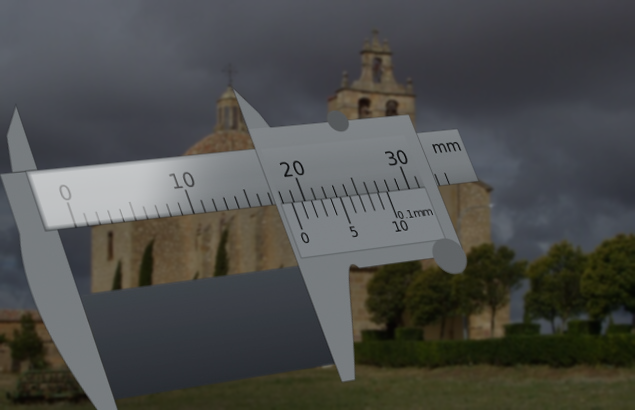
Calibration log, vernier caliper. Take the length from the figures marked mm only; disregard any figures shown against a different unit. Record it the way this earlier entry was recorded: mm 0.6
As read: mm 18.8
